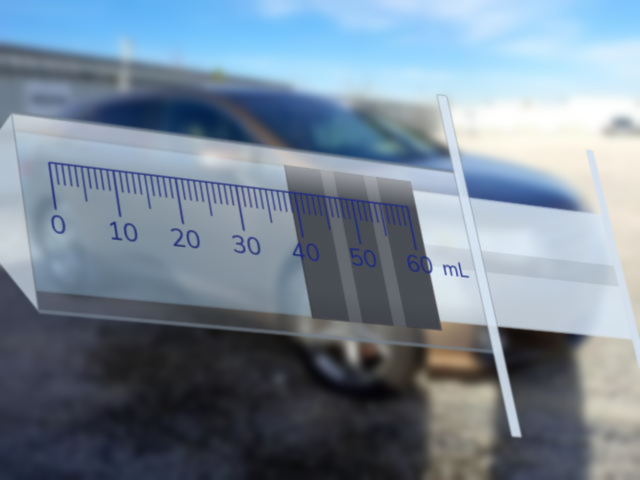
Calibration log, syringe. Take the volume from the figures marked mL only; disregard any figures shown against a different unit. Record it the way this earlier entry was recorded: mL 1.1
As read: mL 39
